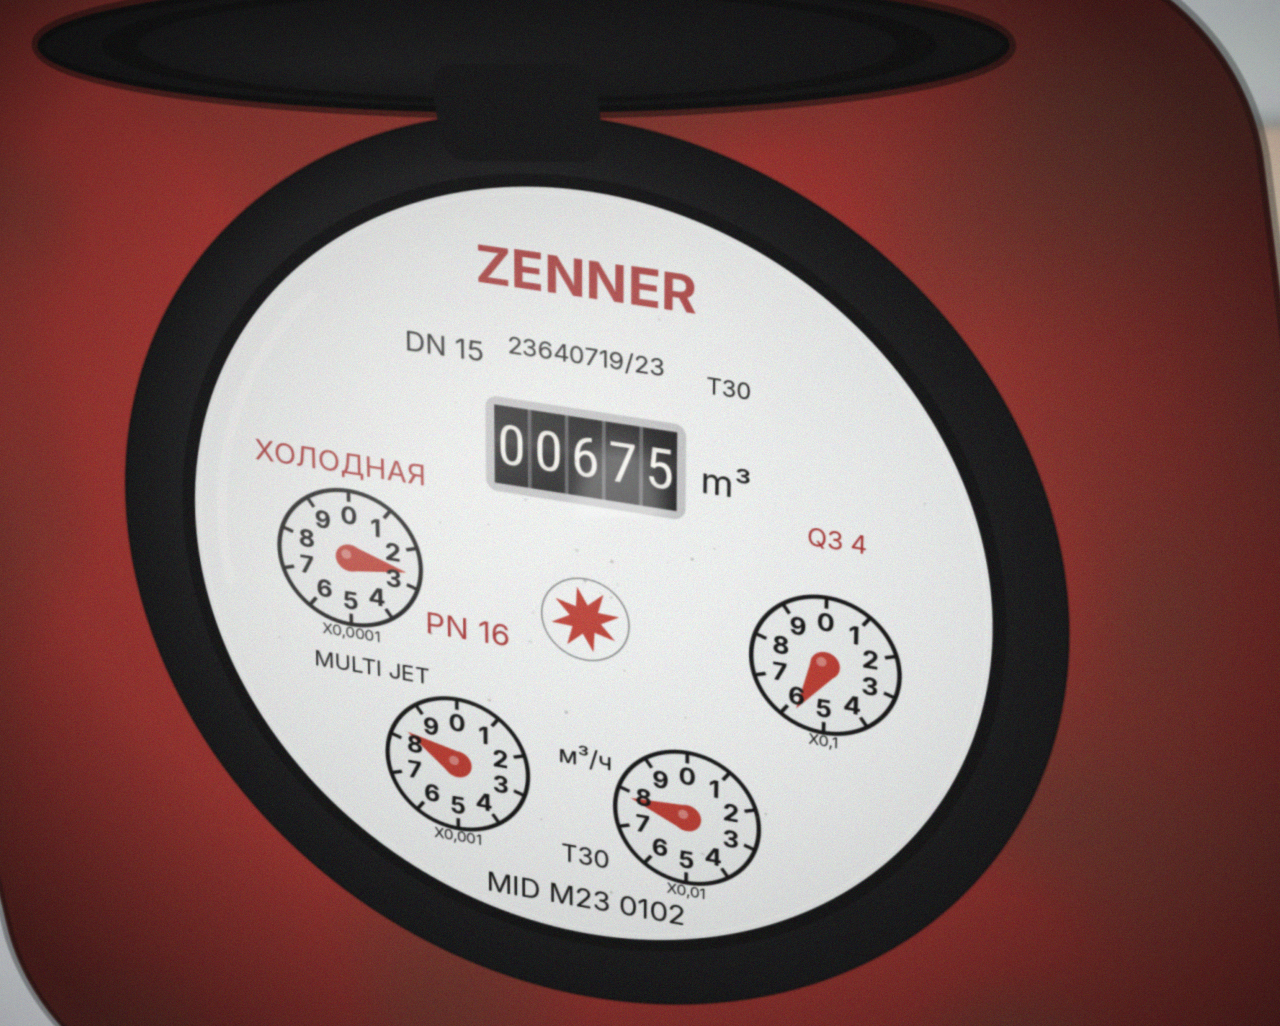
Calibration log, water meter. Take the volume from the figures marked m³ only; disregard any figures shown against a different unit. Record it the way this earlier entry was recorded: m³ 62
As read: m³ 675.5782
